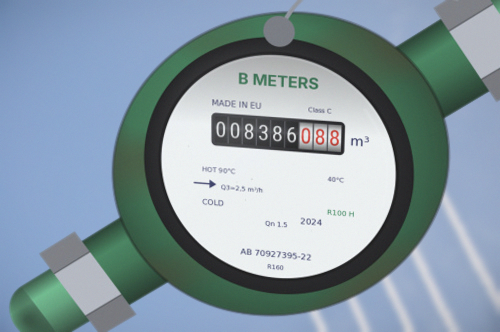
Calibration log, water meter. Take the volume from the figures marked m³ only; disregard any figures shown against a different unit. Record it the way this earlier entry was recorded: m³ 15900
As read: m³ 8386.088
